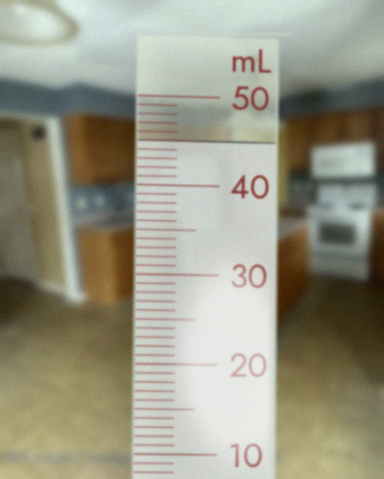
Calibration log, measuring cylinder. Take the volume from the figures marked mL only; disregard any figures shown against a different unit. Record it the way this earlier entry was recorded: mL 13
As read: mL 45
